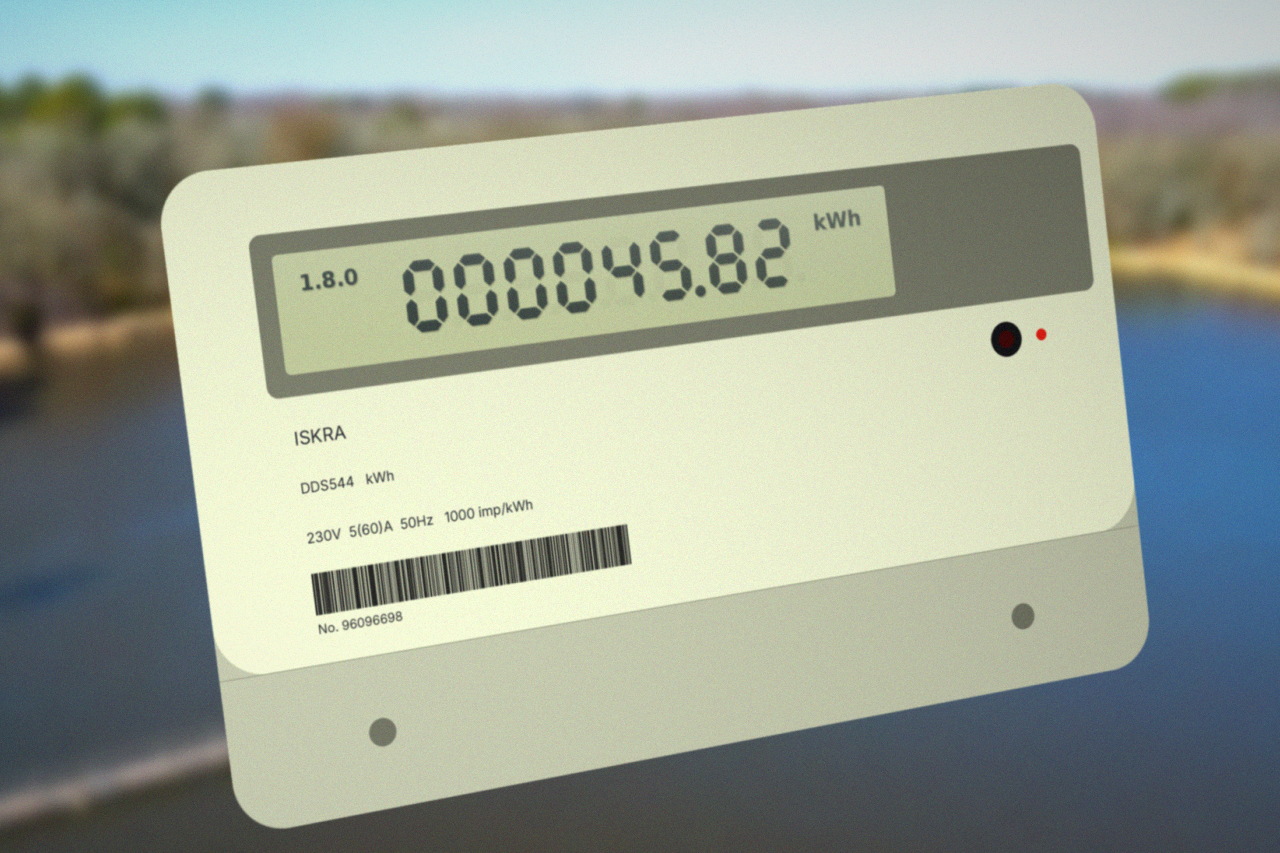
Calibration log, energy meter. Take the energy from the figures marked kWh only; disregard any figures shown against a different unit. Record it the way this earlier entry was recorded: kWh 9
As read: kWh 45.82
